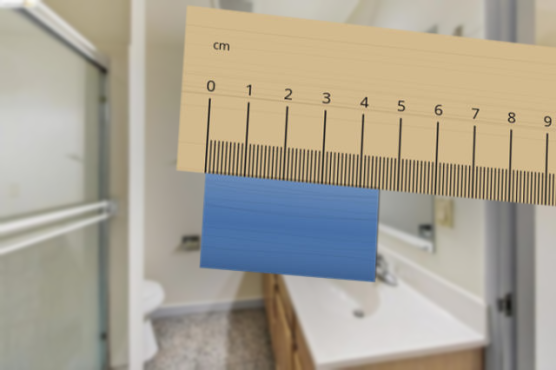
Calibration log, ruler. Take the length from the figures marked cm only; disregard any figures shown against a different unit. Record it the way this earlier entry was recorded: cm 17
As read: cm 4.5
